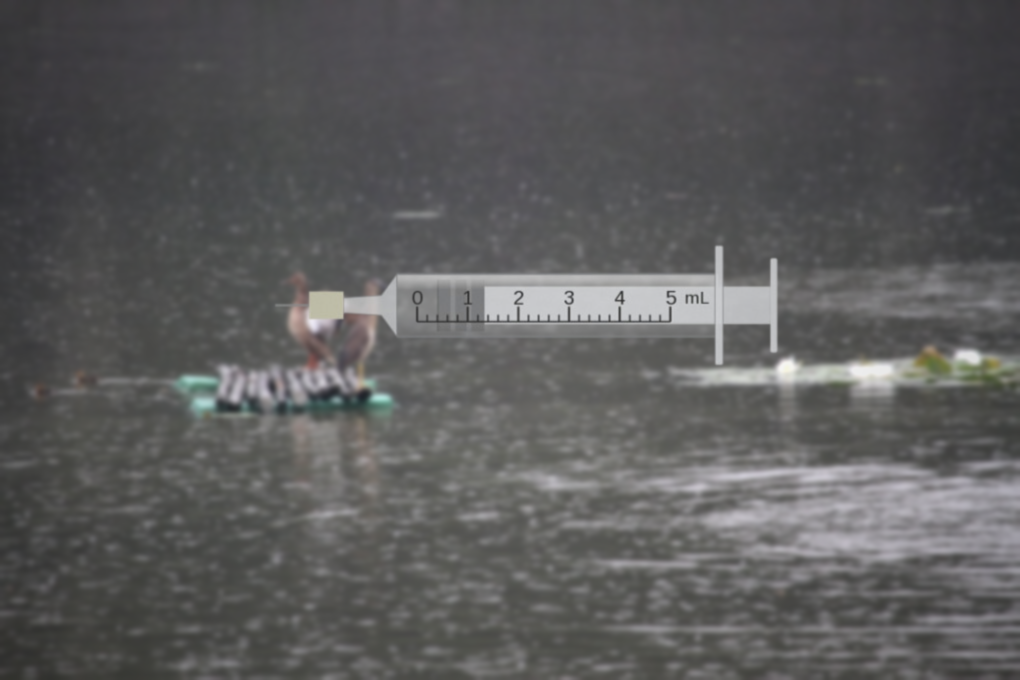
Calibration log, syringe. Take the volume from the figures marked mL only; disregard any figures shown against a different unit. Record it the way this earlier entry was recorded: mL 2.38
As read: mL 0.4
